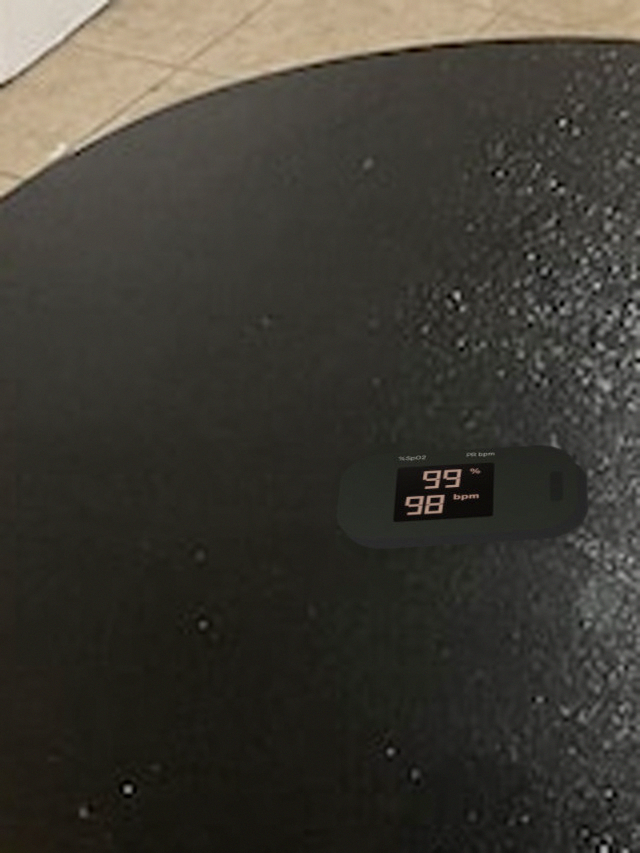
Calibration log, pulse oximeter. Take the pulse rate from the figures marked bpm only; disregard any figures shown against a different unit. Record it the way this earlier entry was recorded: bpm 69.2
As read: bpm 98
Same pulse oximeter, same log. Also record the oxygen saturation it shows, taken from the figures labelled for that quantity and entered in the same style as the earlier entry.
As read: % 99
